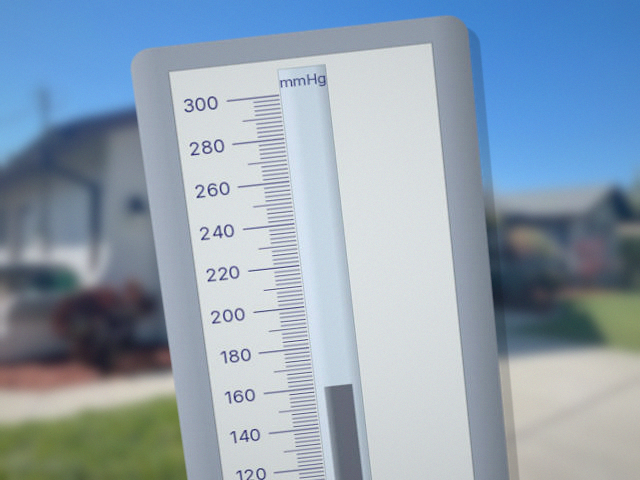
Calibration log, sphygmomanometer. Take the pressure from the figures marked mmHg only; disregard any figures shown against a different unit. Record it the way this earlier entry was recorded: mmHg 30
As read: mmHg 160
